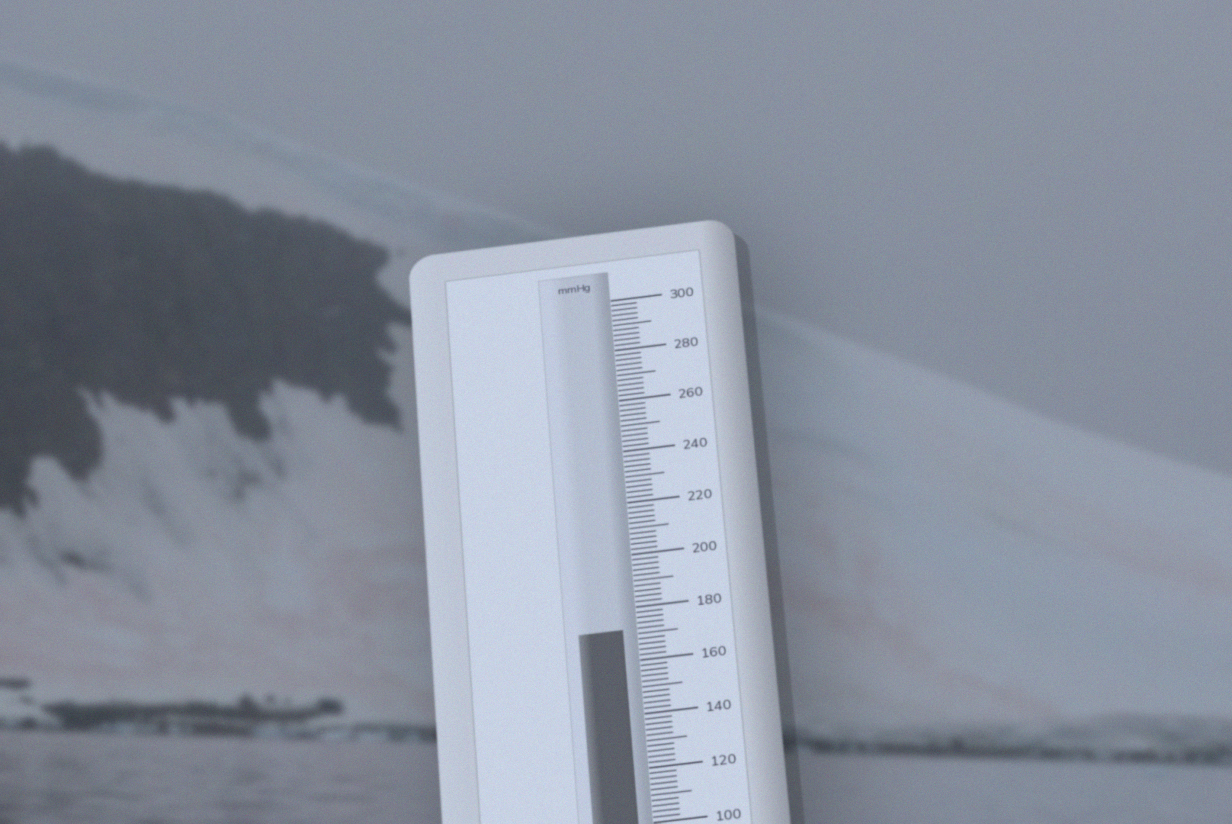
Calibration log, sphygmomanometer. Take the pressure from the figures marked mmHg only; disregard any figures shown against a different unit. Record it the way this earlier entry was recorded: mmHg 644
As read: mmHg 172
